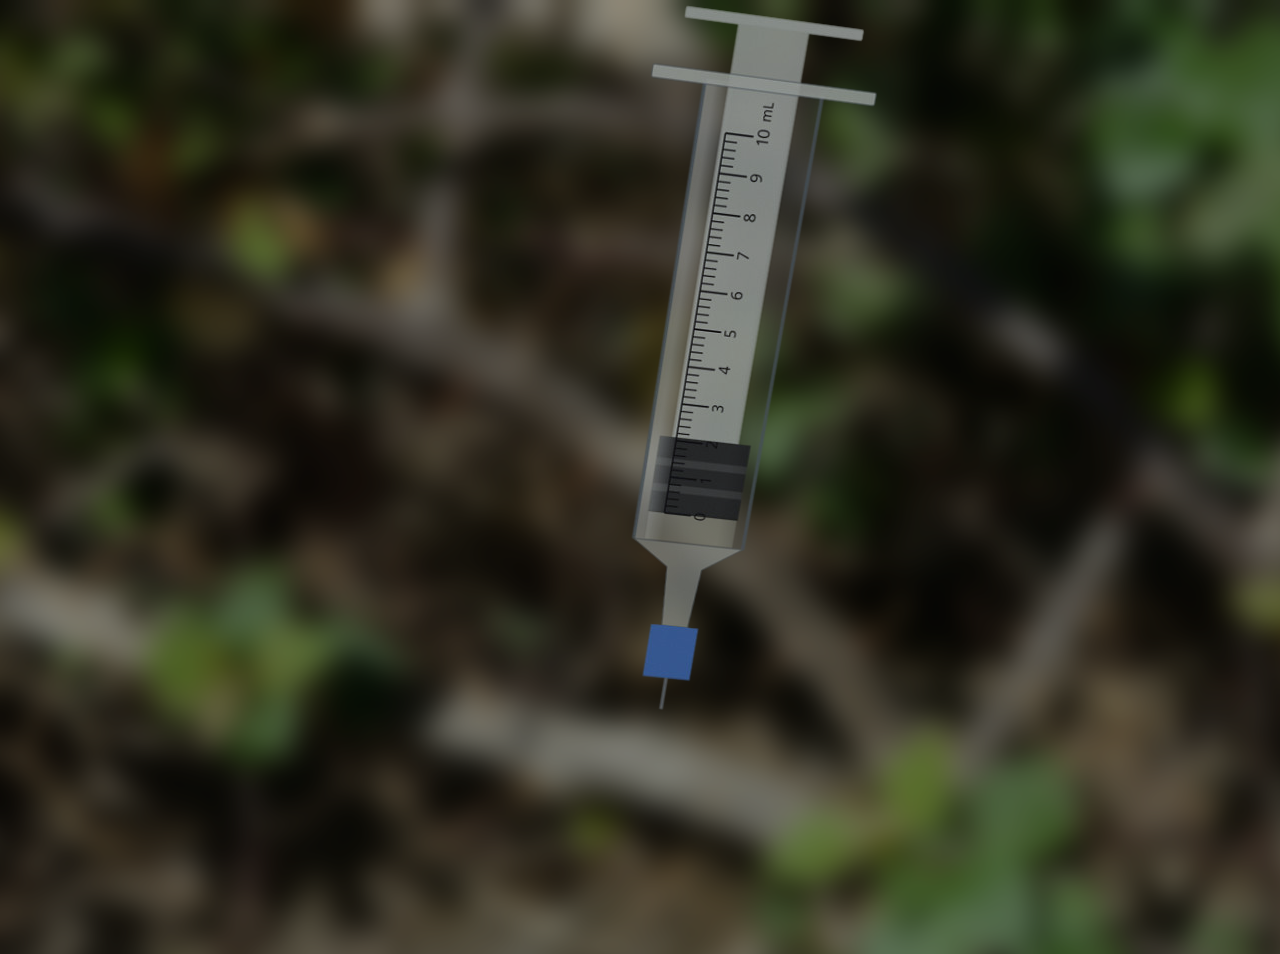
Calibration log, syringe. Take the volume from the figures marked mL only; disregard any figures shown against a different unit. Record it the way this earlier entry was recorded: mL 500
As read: mL 0
